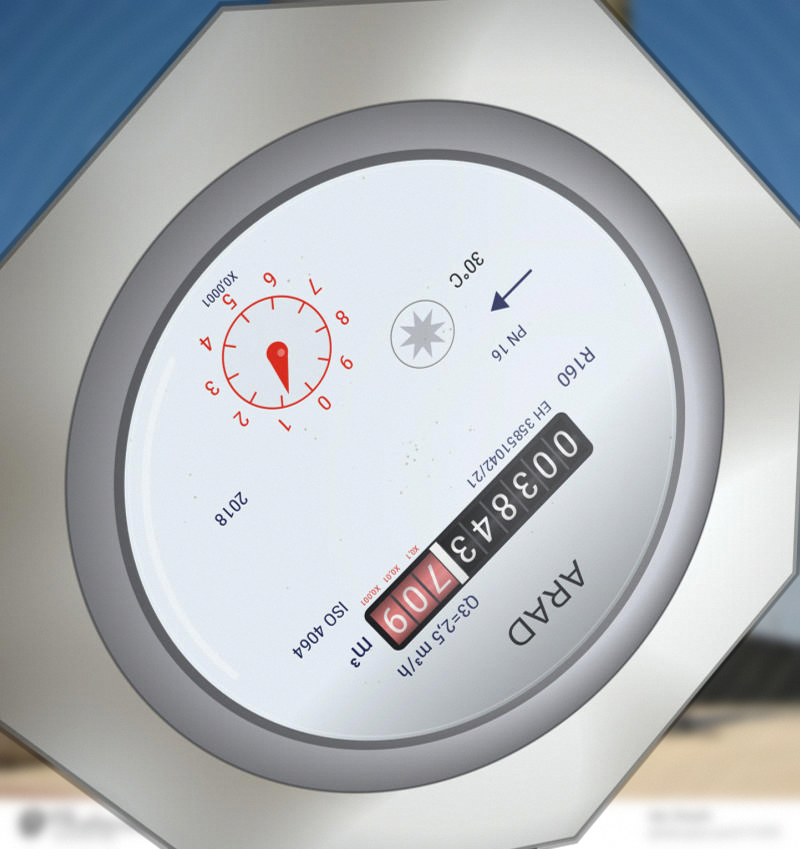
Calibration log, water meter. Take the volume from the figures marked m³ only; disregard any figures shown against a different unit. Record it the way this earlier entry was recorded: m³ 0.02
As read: m³ 3843.7090
